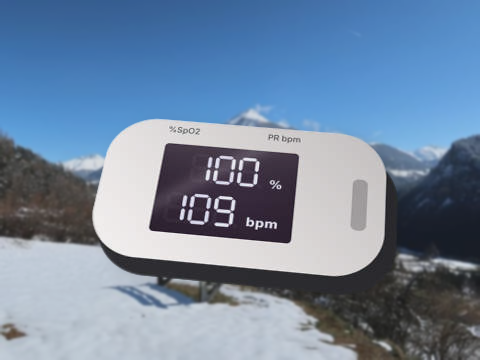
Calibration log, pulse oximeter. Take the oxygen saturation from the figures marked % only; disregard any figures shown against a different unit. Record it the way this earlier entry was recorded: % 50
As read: % 100
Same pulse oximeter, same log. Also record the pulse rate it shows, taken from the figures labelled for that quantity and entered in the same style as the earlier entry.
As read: bpm 109
